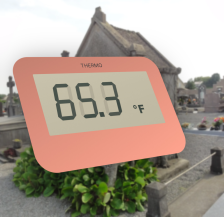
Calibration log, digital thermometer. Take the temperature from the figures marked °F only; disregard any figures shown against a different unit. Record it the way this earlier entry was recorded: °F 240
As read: °F 65.3
